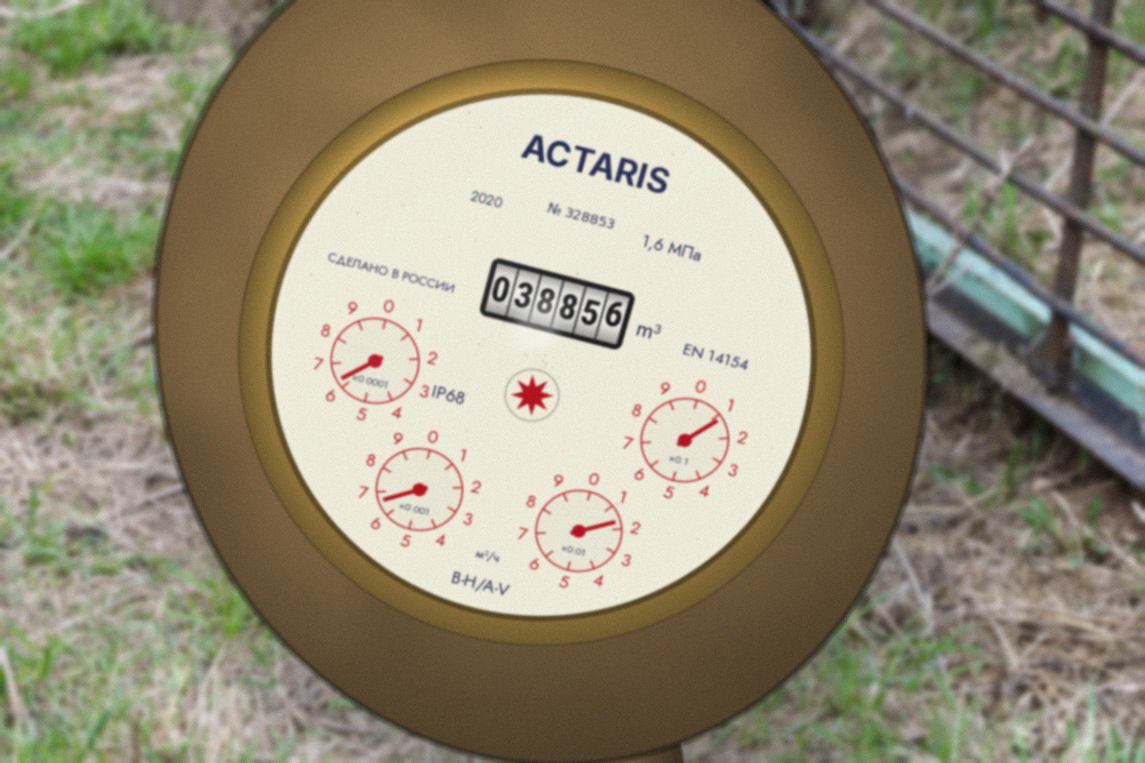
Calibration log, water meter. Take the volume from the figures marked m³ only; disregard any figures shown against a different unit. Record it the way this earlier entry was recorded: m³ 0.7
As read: m³ 38856.1166
